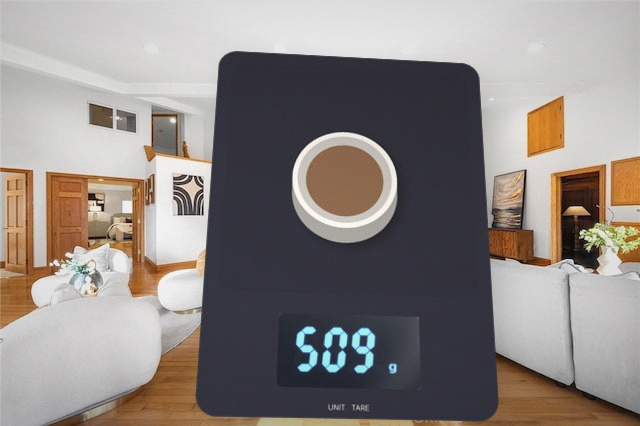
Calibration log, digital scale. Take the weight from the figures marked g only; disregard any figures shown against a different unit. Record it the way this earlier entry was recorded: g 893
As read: g 509
